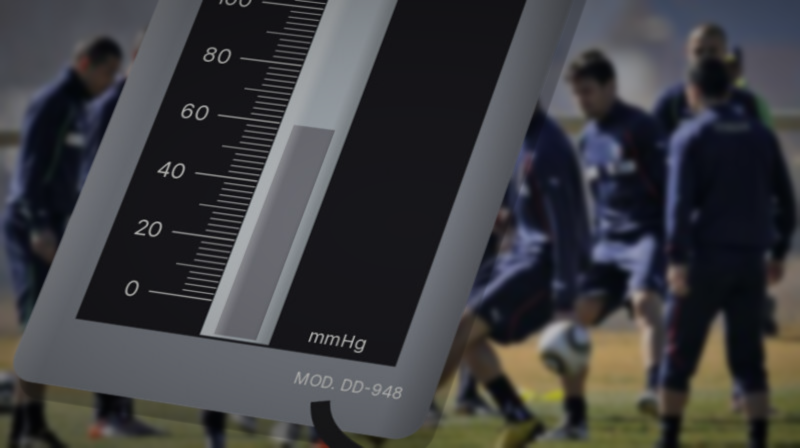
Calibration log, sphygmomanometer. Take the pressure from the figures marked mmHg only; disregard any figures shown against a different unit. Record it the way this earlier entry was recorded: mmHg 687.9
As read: mmHg 60
